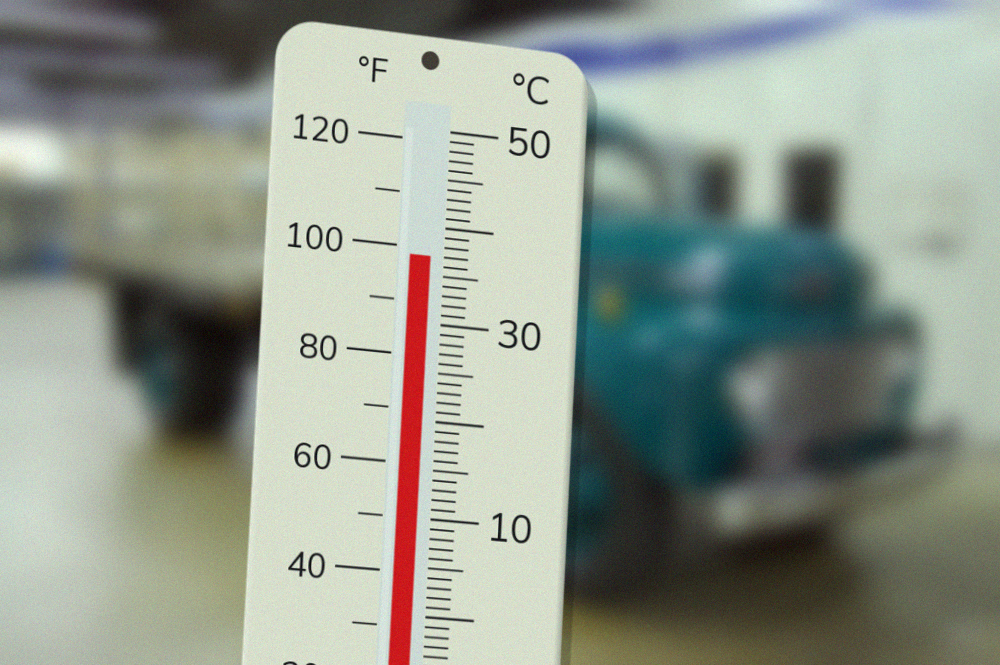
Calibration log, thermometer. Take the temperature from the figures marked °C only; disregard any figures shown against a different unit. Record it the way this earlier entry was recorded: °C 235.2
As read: °C 37
